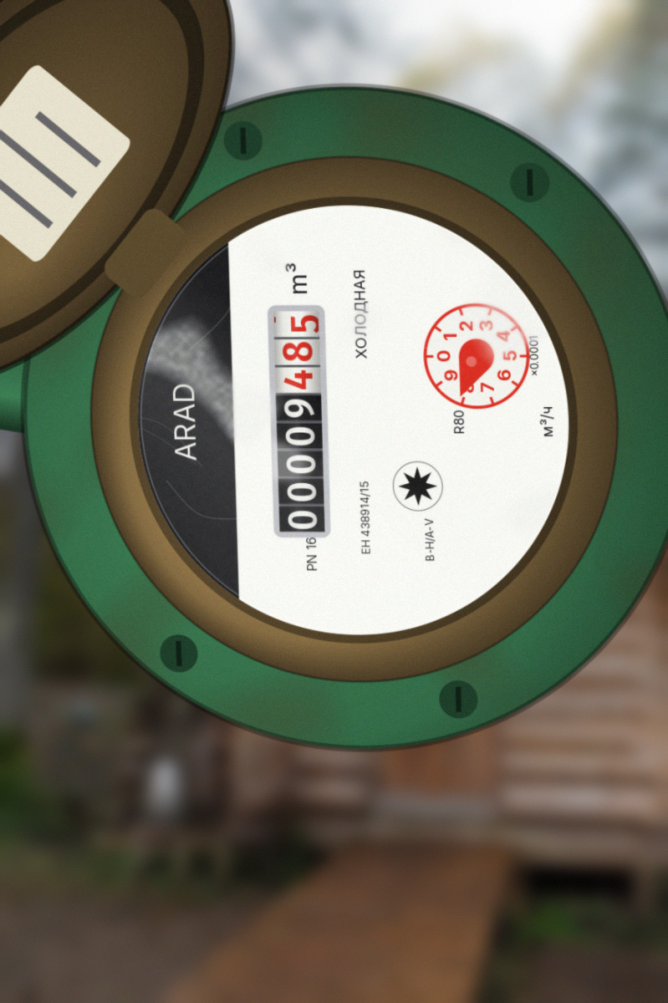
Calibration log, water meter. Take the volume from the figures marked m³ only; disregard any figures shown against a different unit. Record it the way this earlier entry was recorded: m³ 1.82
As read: m³ 9.4848
